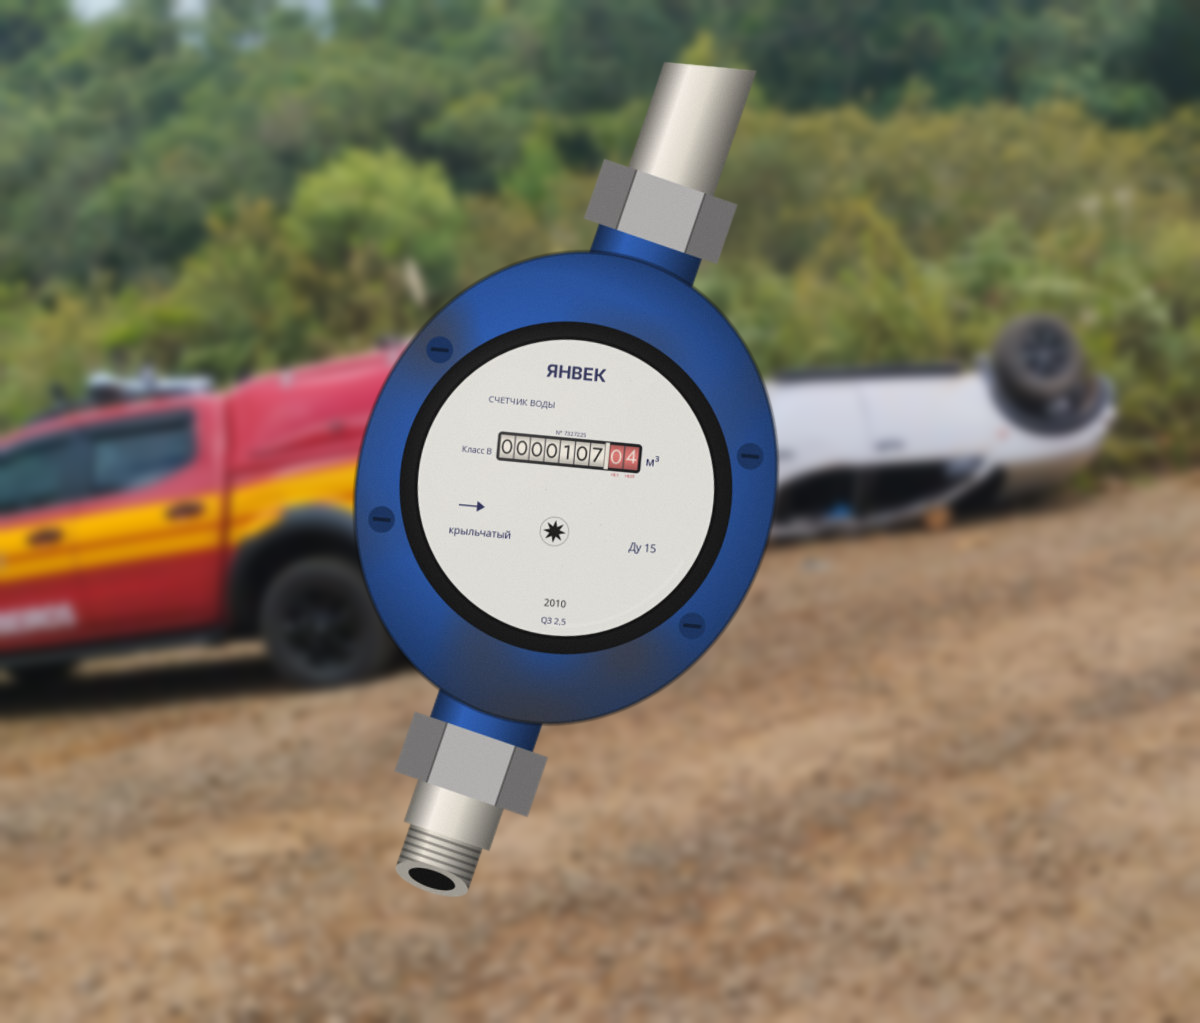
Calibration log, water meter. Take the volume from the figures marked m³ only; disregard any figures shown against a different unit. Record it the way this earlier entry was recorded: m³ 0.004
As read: m³ 107.04
